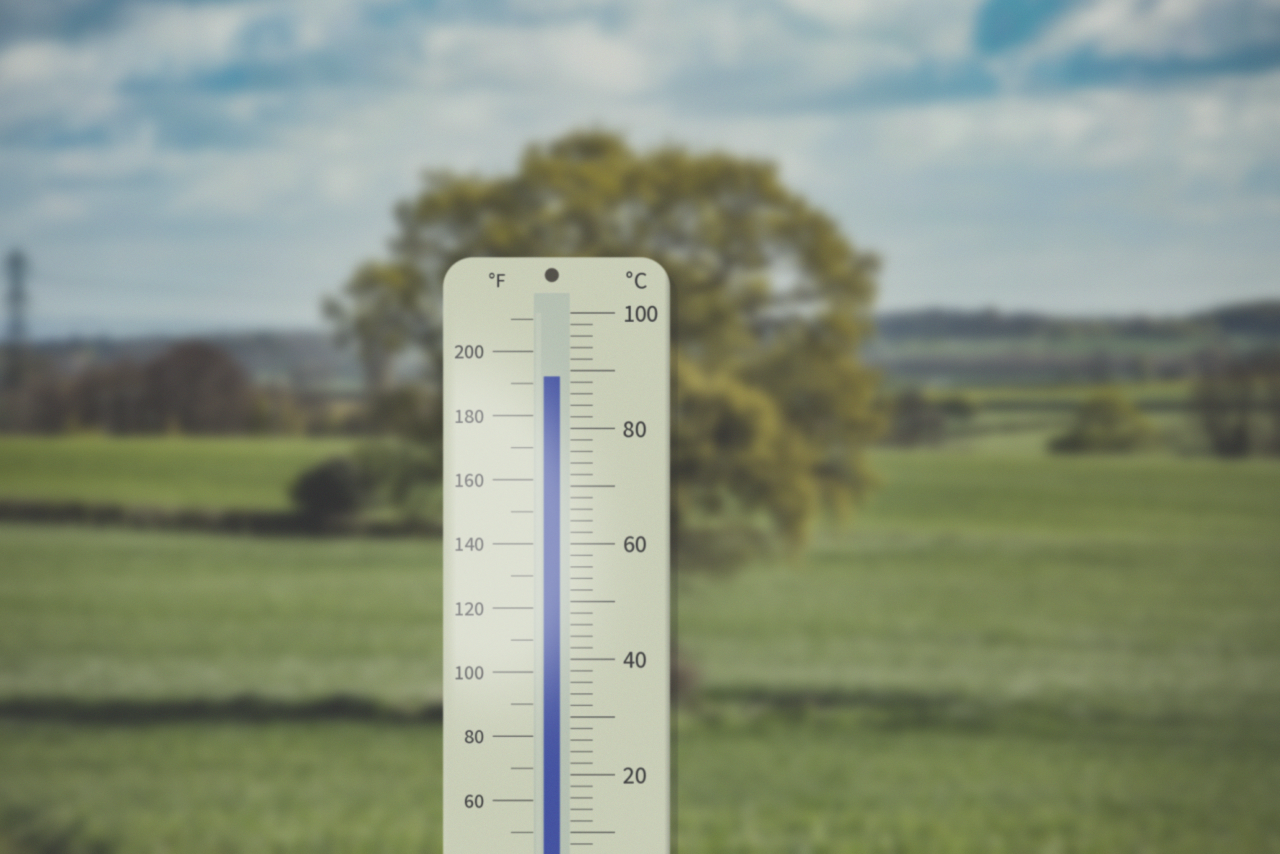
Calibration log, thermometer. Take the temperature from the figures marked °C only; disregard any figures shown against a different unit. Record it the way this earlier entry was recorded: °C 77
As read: °C 89
